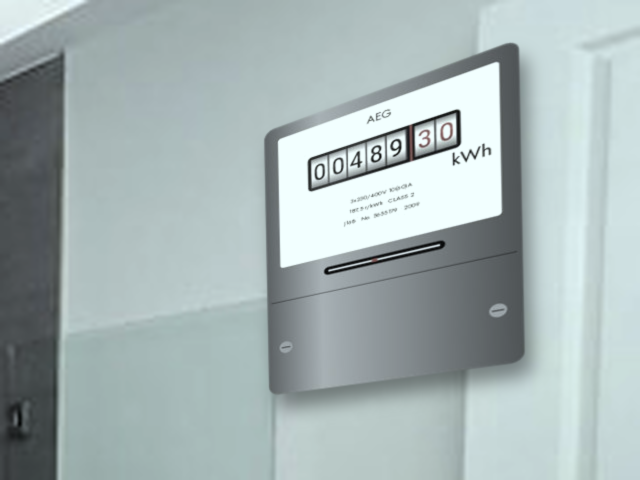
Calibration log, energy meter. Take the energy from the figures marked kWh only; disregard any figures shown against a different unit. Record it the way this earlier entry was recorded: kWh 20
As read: kWh 489.30
